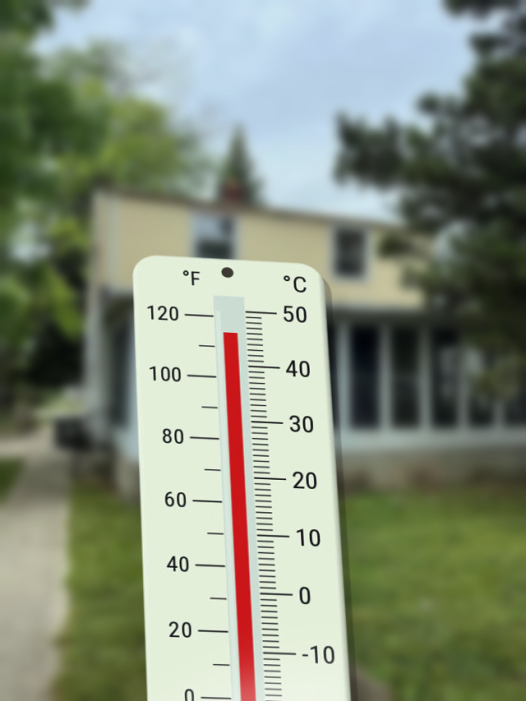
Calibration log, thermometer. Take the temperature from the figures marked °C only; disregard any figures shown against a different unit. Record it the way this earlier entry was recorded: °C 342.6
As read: °C 46
